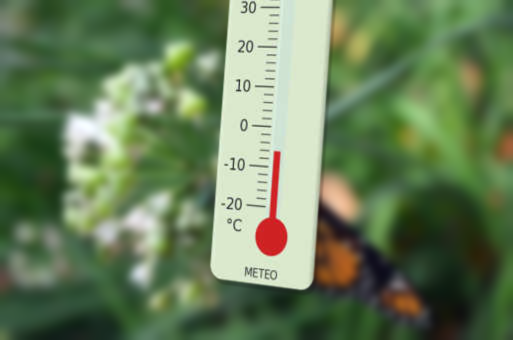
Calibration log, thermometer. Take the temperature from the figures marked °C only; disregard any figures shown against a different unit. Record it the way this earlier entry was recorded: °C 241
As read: °C -6
